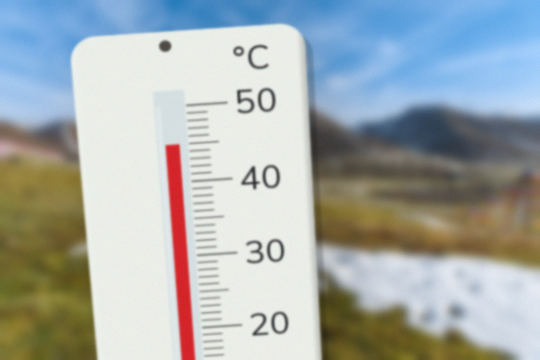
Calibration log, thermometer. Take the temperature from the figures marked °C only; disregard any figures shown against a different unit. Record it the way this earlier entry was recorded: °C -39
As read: °C 45
